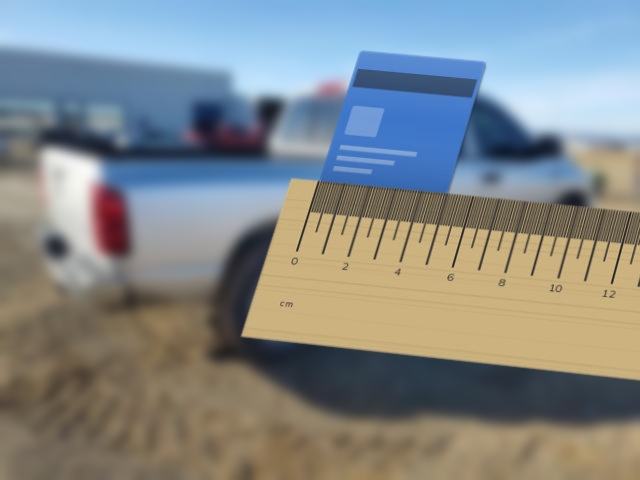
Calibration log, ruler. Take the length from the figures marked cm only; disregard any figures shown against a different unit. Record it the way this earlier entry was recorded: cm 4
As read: cm 5
